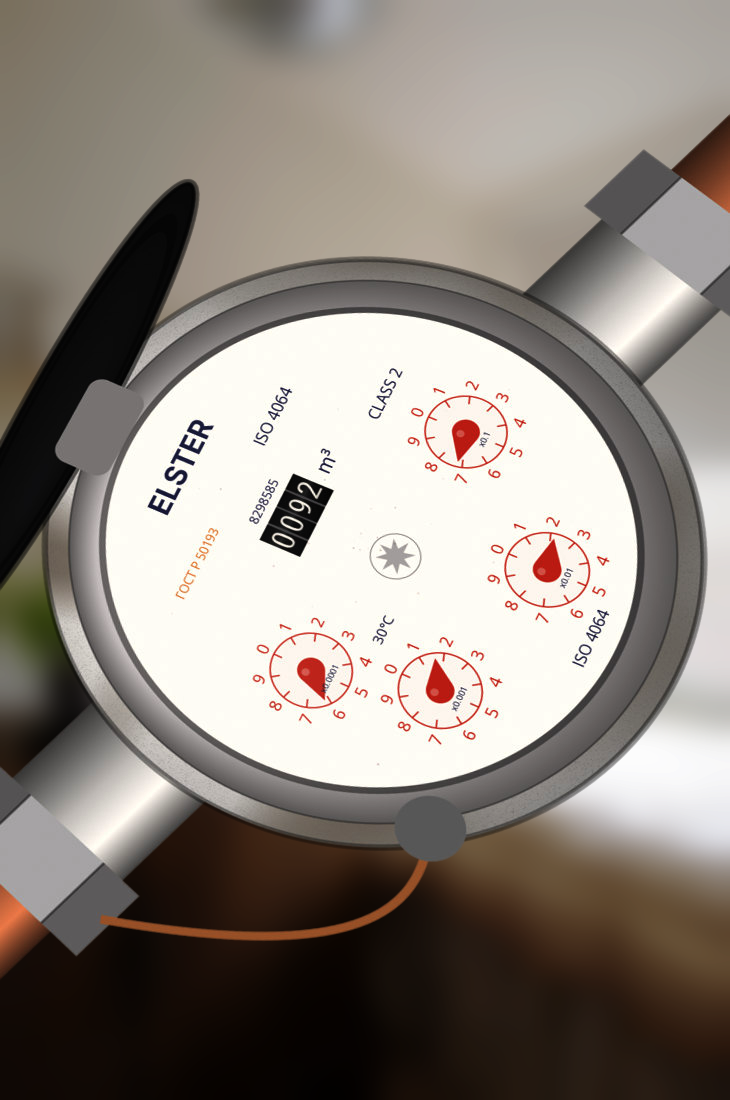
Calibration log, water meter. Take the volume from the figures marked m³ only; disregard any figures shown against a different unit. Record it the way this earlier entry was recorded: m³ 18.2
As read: m³ 92.7216
